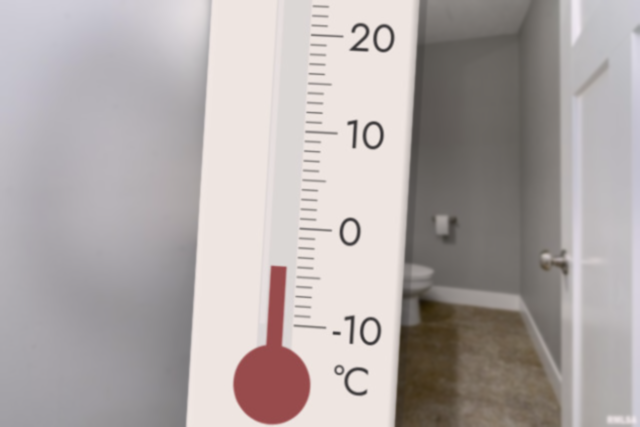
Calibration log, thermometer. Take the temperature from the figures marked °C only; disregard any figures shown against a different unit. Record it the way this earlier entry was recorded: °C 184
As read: °C -4
